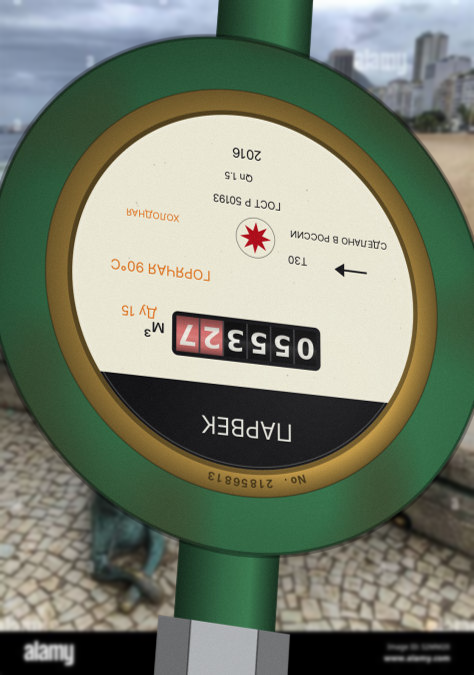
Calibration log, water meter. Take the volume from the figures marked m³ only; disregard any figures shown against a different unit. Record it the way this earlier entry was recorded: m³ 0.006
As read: m³ 553.27
